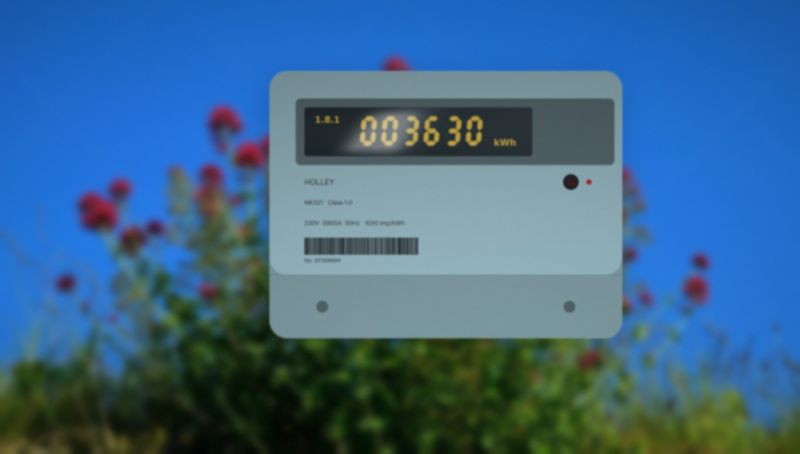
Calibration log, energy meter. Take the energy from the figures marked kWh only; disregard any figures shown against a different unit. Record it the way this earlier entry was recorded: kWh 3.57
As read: kWh 3630
